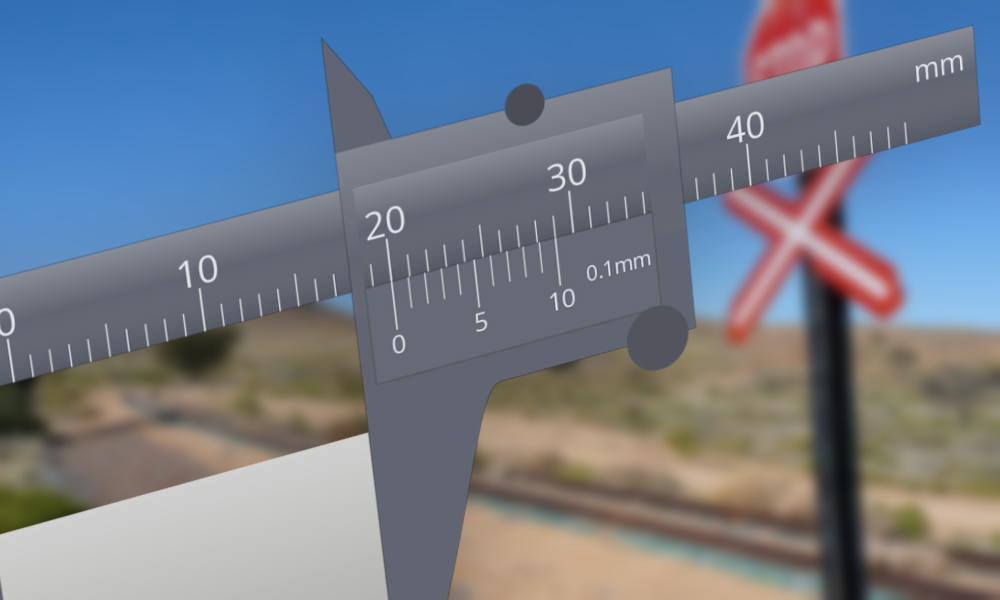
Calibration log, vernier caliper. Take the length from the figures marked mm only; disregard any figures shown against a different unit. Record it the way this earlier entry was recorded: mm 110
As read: mm 20.0
